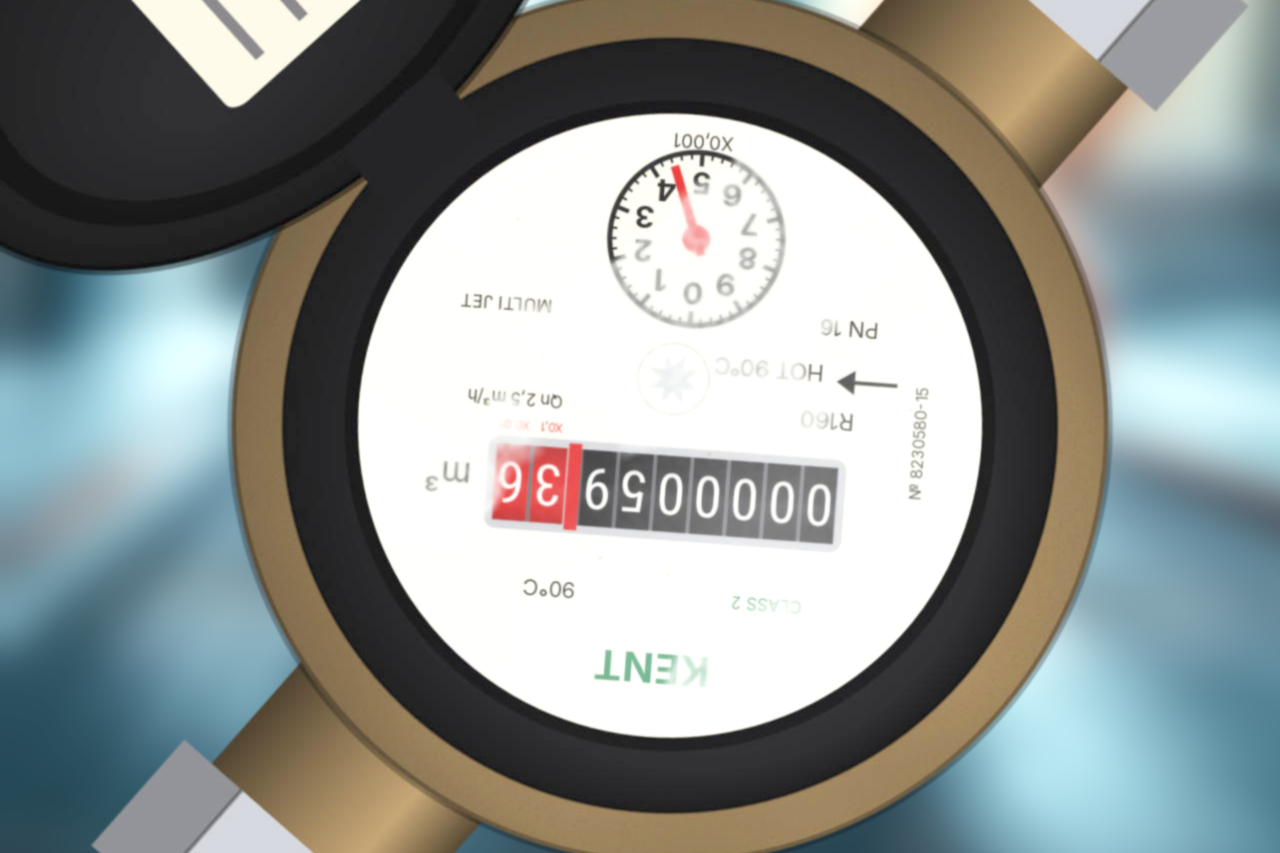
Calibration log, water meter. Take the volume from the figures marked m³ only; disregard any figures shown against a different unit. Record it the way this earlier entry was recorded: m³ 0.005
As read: m³ 59.364
